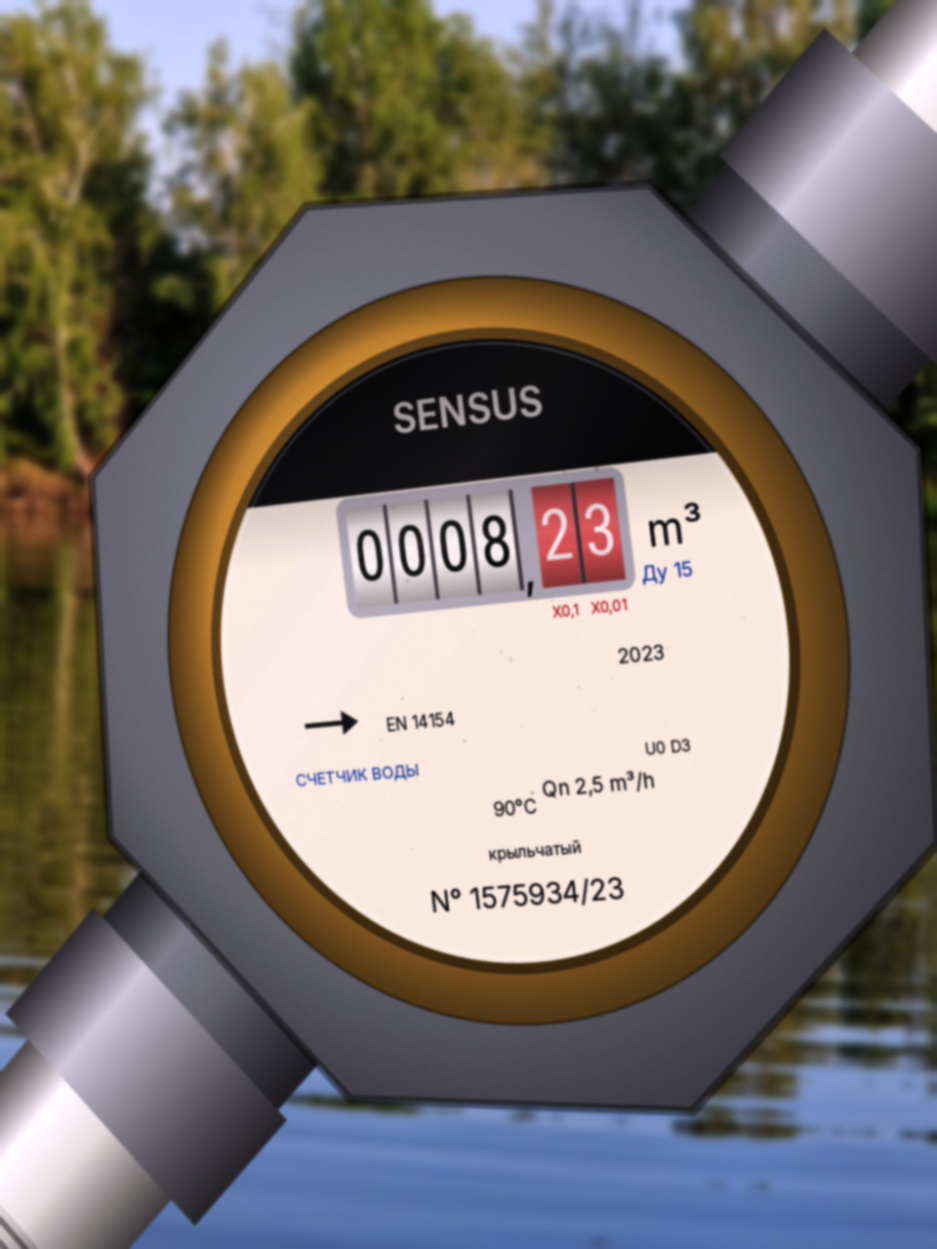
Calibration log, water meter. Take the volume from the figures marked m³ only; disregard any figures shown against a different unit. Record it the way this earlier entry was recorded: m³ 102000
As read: m³ 8.23
